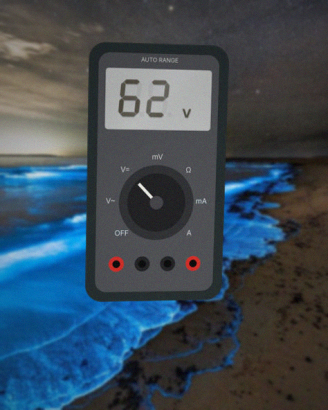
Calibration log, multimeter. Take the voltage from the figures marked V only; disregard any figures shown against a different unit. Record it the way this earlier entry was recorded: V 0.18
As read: V 62
